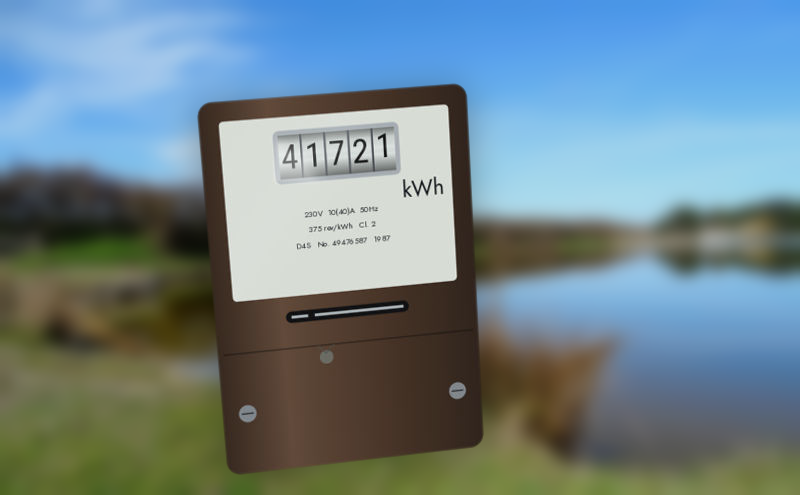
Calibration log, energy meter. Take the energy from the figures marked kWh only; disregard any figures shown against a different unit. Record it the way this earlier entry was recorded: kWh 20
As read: kWh 41721
